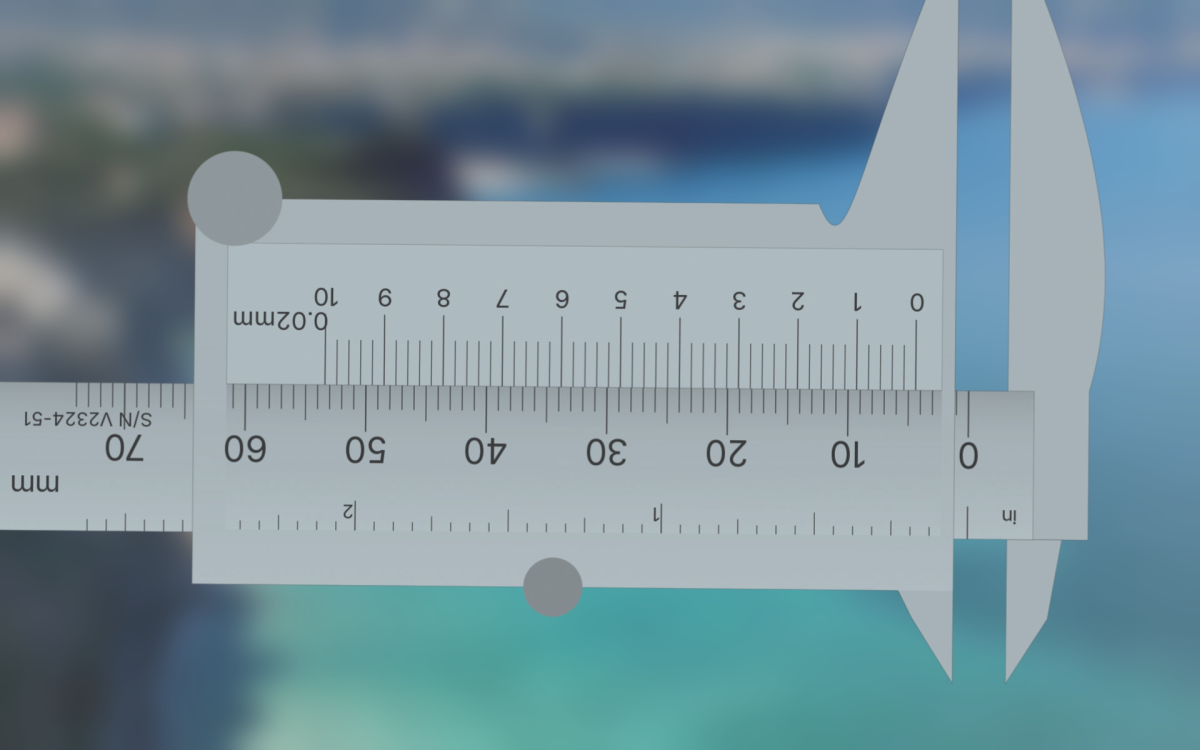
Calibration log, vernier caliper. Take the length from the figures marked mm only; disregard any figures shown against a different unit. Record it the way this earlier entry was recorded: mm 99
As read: mm 4.4
